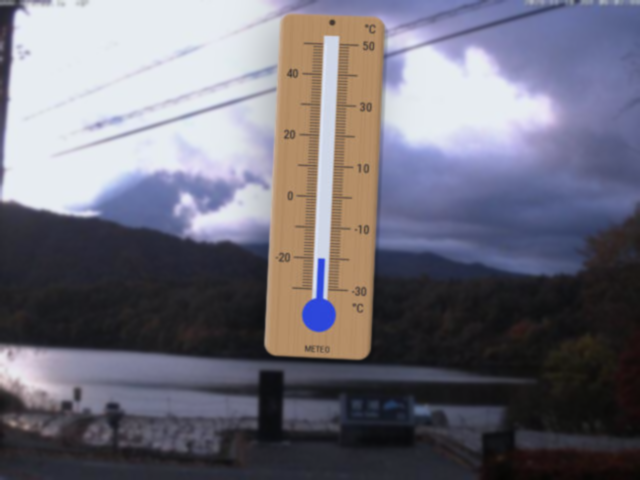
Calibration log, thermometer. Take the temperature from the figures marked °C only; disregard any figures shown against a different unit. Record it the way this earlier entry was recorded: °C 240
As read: °C -20
